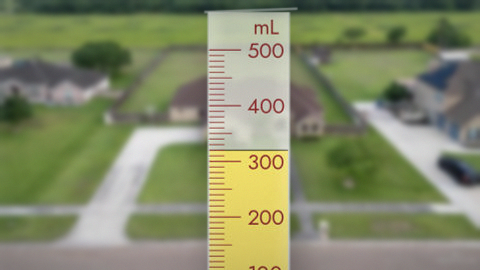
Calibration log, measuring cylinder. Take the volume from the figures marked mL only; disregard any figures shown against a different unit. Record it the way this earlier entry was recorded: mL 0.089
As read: mL 320
